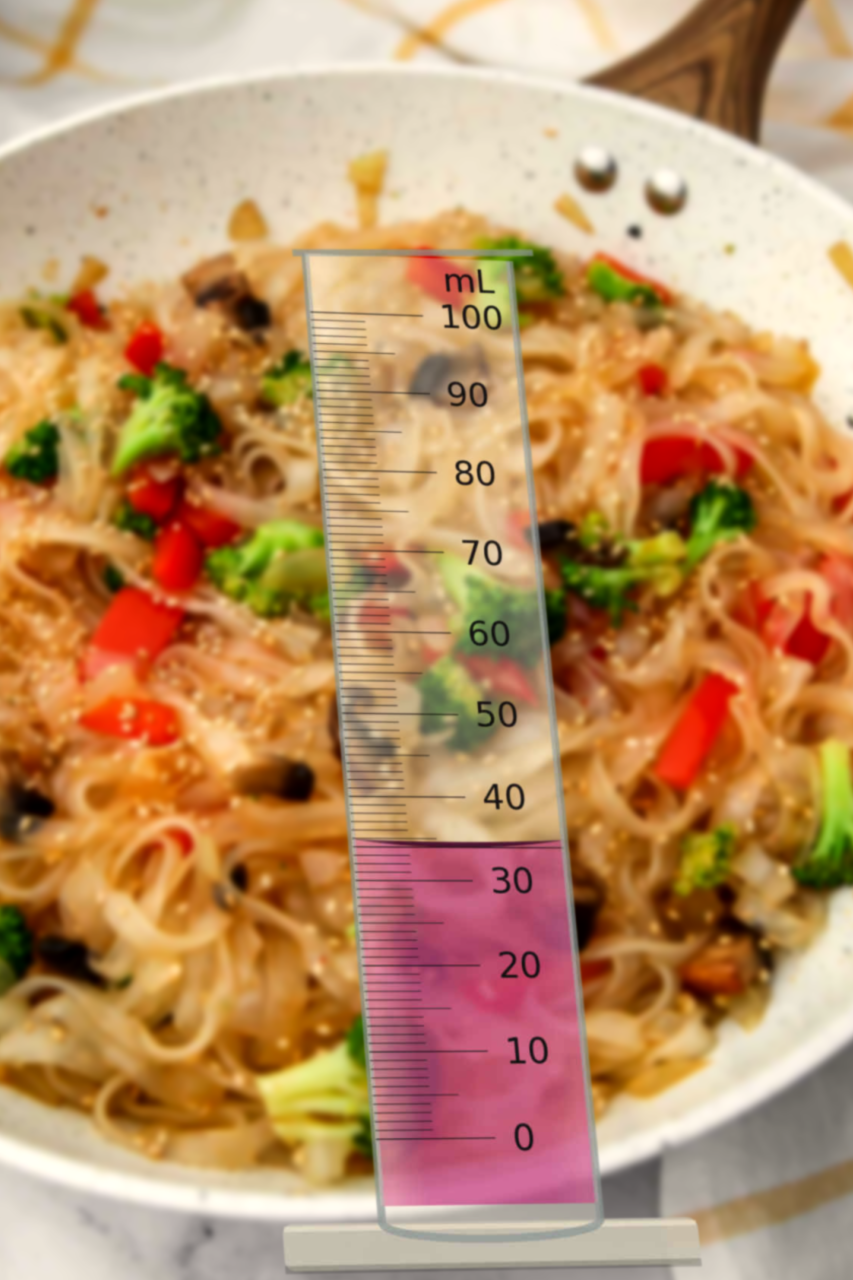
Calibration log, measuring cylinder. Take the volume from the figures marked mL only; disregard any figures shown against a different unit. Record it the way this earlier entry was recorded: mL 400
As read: mL 34
